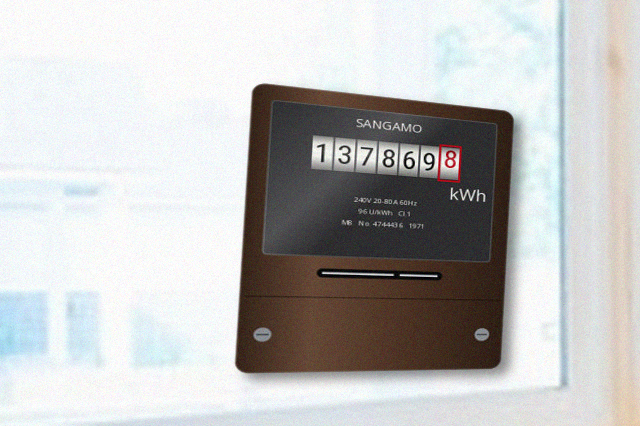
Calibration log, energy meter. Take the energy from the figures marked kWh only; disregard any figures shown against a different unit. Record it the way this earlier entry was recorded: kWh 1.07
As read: kWh 137869.8
